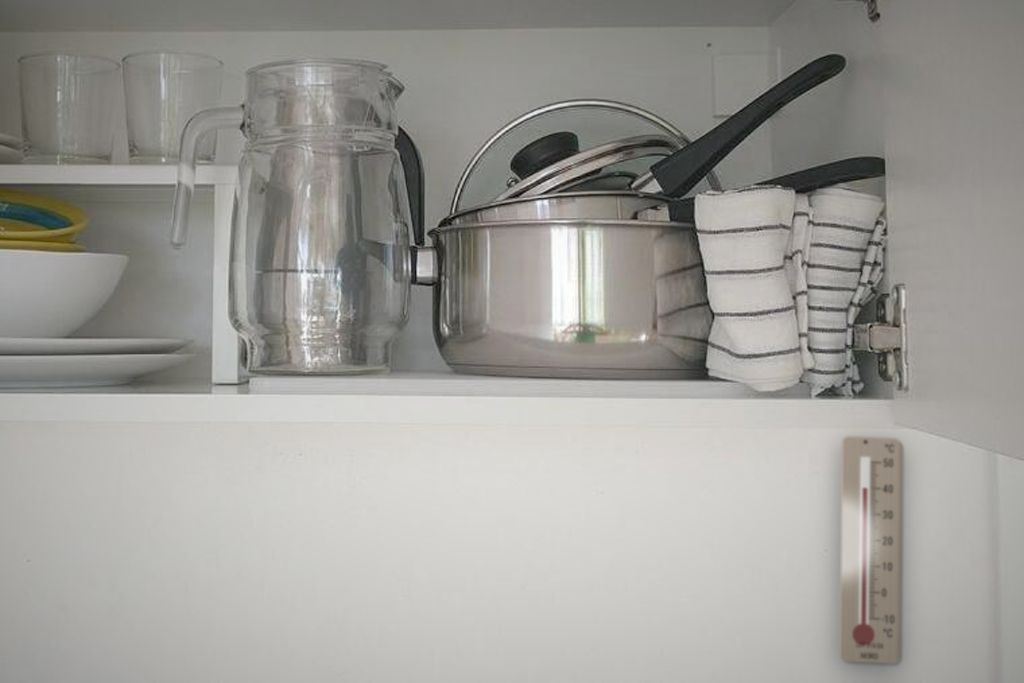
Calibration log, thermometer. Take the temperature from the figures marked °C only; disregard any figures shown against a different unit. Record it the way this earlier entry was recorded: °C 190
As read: °C 40
